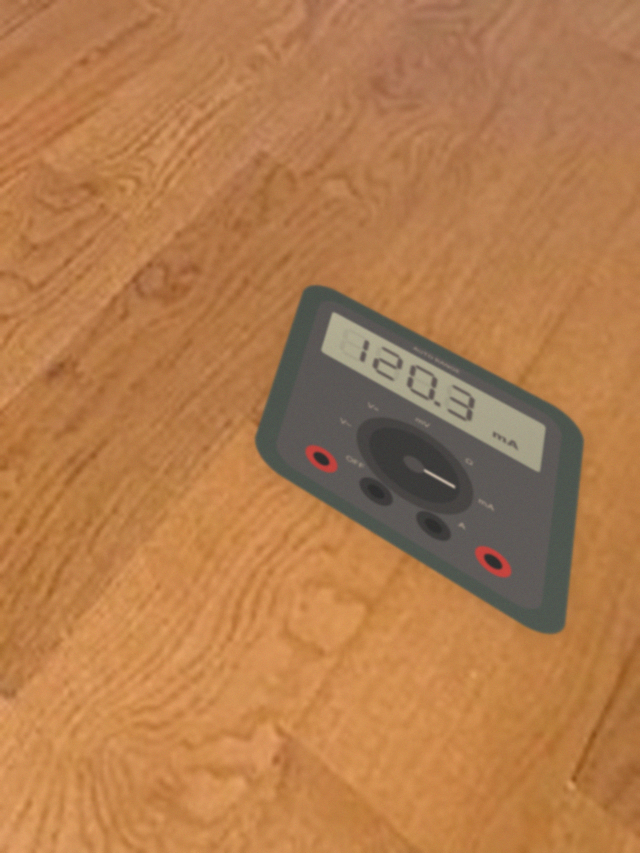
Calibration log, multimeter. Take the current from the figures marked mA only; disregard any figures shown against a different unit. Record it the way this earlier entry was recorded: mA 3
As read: mA 120.3
